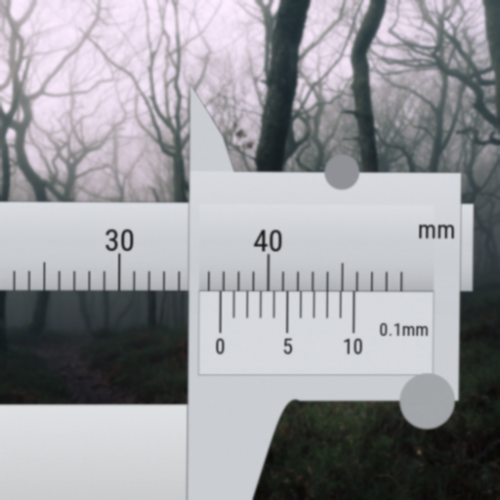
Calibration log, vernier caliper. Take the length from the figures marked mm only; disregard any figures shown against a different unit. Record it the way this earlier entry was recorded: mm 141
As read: mm 36.8
